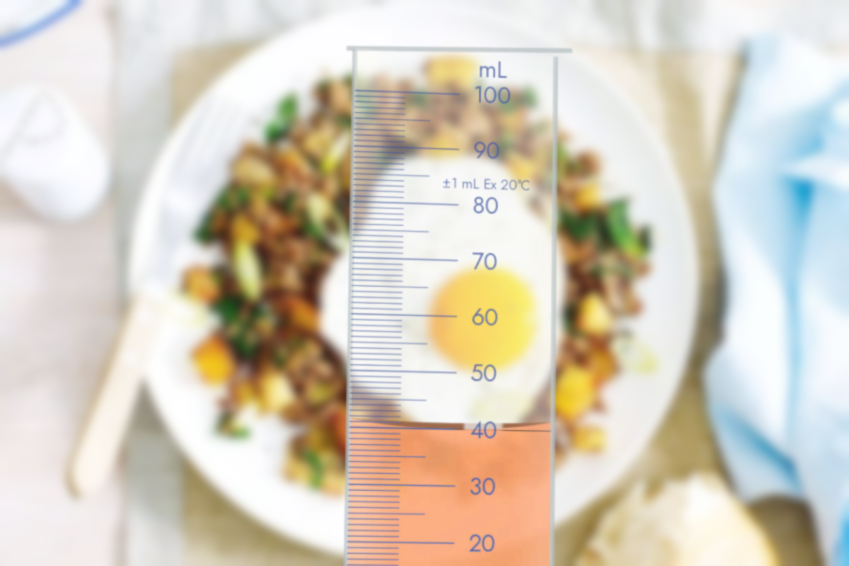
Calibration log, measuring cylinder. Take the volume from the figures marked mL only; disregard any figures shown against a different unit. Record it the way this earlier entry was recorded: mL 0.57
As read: mL 40
